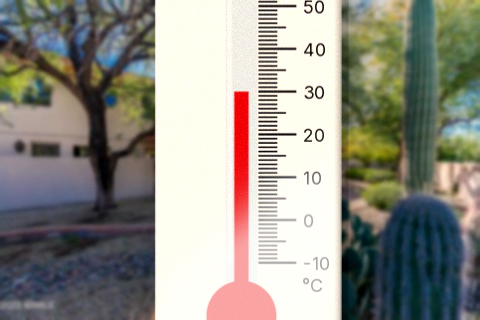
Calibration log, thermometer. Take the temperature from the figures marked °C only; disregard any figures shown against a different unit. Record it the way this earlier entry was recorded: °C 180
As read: °C 30
